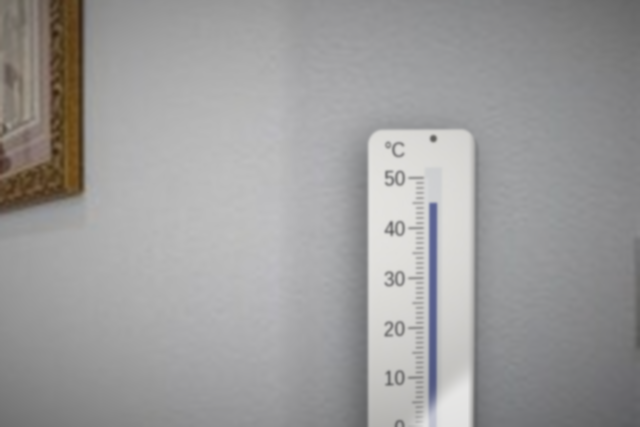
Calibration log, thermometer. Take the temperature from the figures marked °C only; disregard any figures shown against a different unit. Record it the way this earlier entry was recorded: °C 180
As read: °C 45
